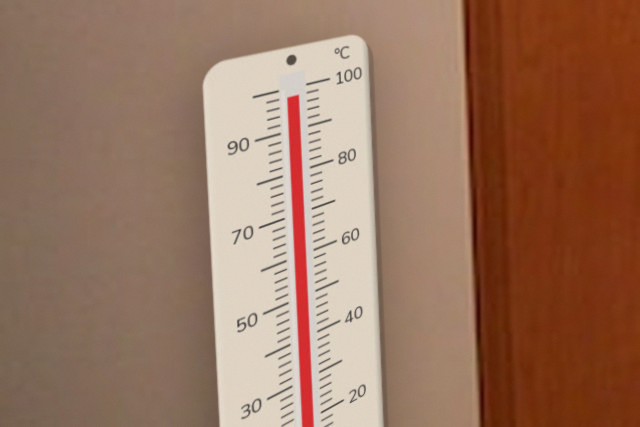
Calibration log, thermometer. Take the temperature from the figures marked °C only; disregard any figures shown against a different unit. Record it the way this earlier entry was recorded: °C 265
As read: °C 98
